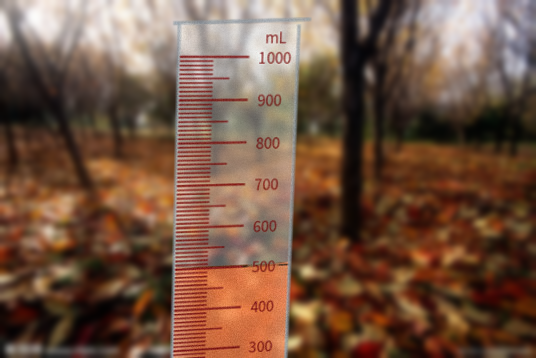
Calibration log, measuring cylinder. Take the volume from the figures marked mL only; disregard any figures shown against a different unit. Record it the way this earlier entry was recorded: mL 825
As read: mL 500
